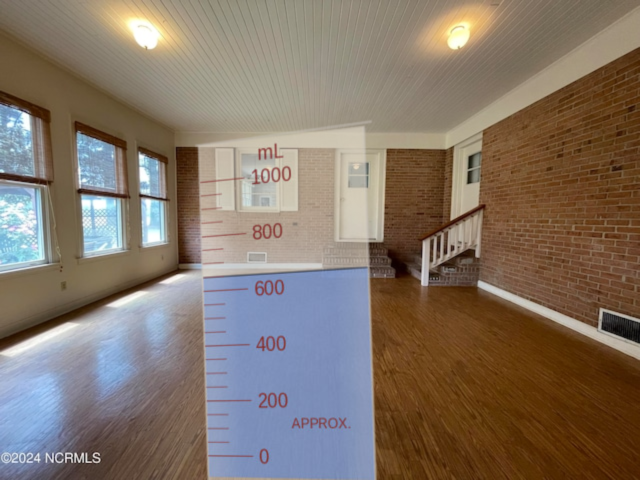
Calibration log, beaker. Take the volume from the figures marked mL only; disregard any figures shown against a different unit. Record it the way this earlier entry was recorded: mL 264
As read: mL 650
